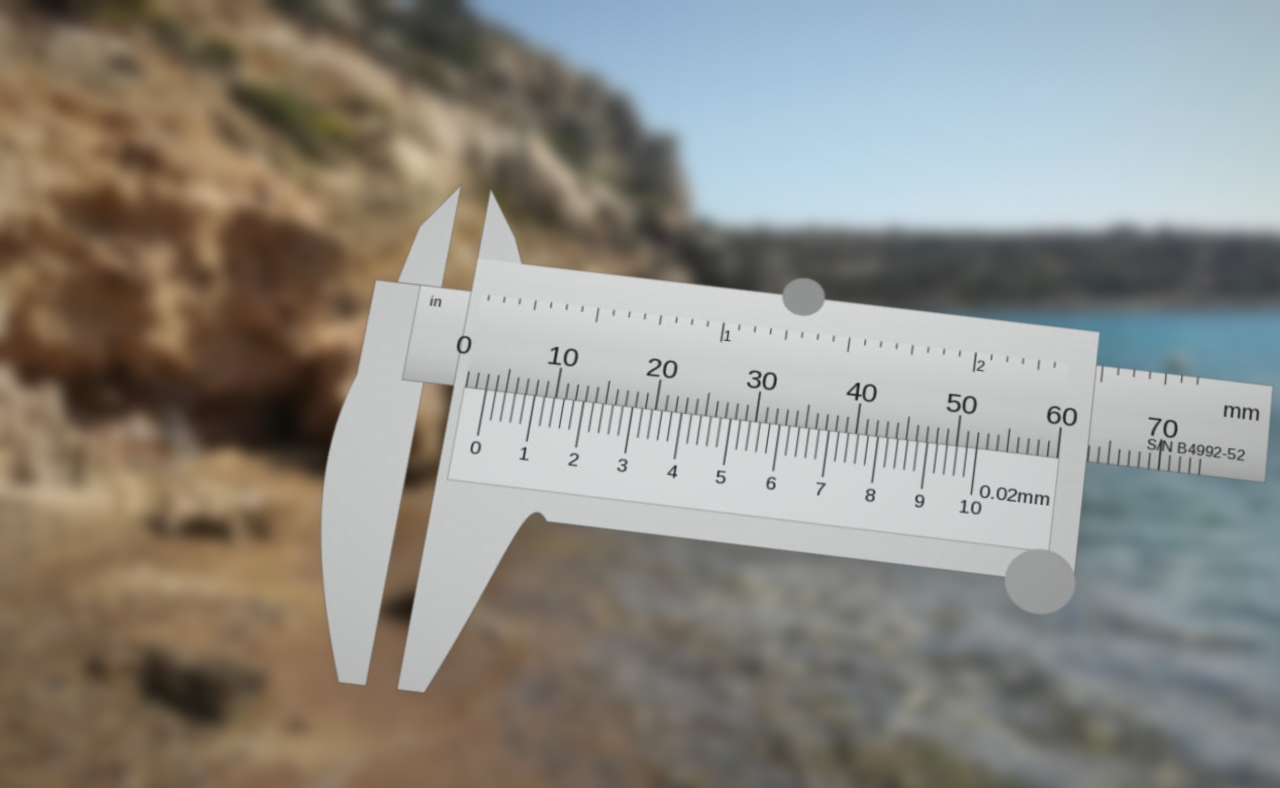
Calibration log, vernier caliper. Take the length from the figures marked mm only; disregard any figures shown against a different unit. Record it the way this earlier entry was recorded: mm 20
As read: mm 3.0
